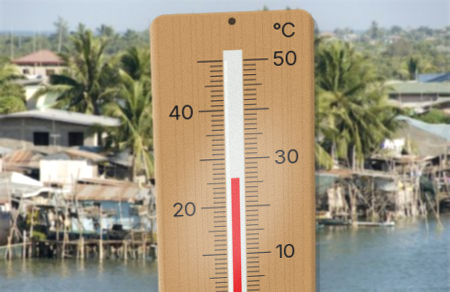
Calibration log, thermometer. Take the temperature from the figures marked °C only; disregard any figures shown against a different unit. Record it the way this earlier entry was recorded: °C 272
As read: °C 26
